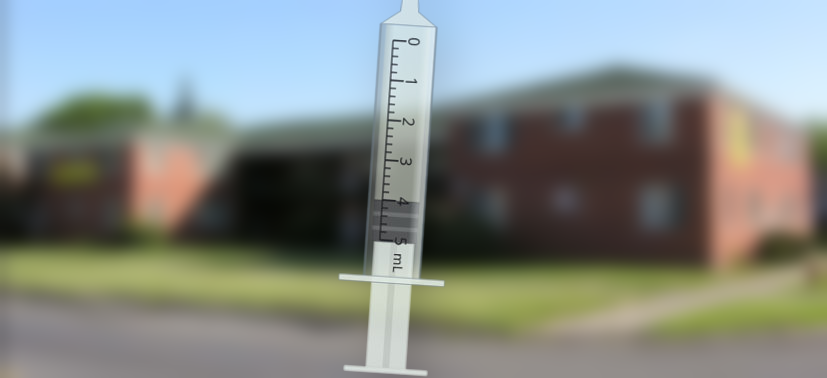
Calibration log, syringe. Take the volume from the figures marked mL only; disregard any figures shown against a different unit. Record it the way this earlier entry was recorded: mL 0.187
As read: mL 4
